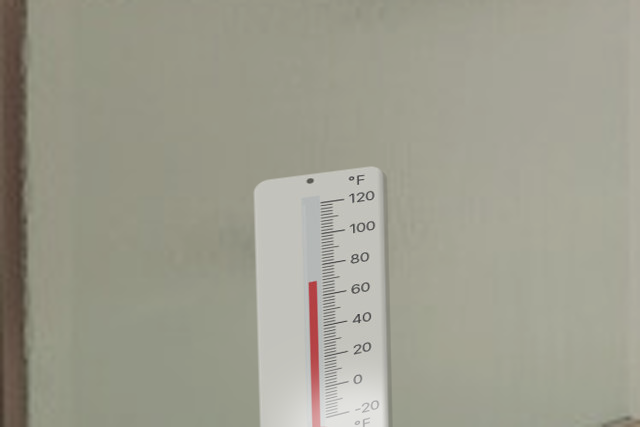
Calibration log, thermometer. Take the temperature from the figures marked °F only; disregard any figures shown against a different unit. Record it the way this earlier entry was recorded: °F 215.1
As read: °F 70
